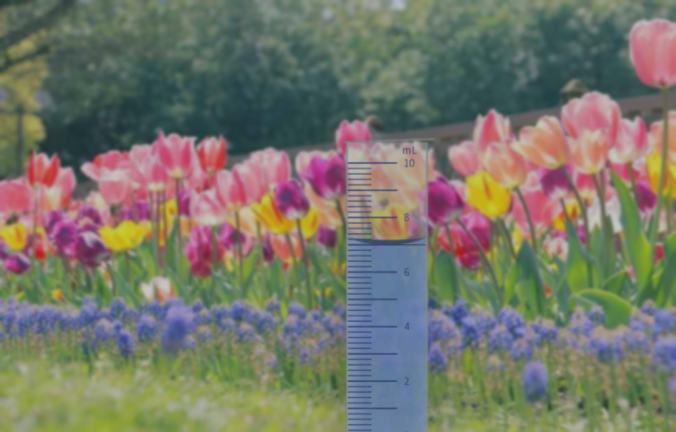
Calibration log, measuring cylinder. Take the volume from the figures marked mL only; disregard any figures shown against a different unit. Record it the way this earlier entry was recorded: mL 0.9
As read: mL 7
